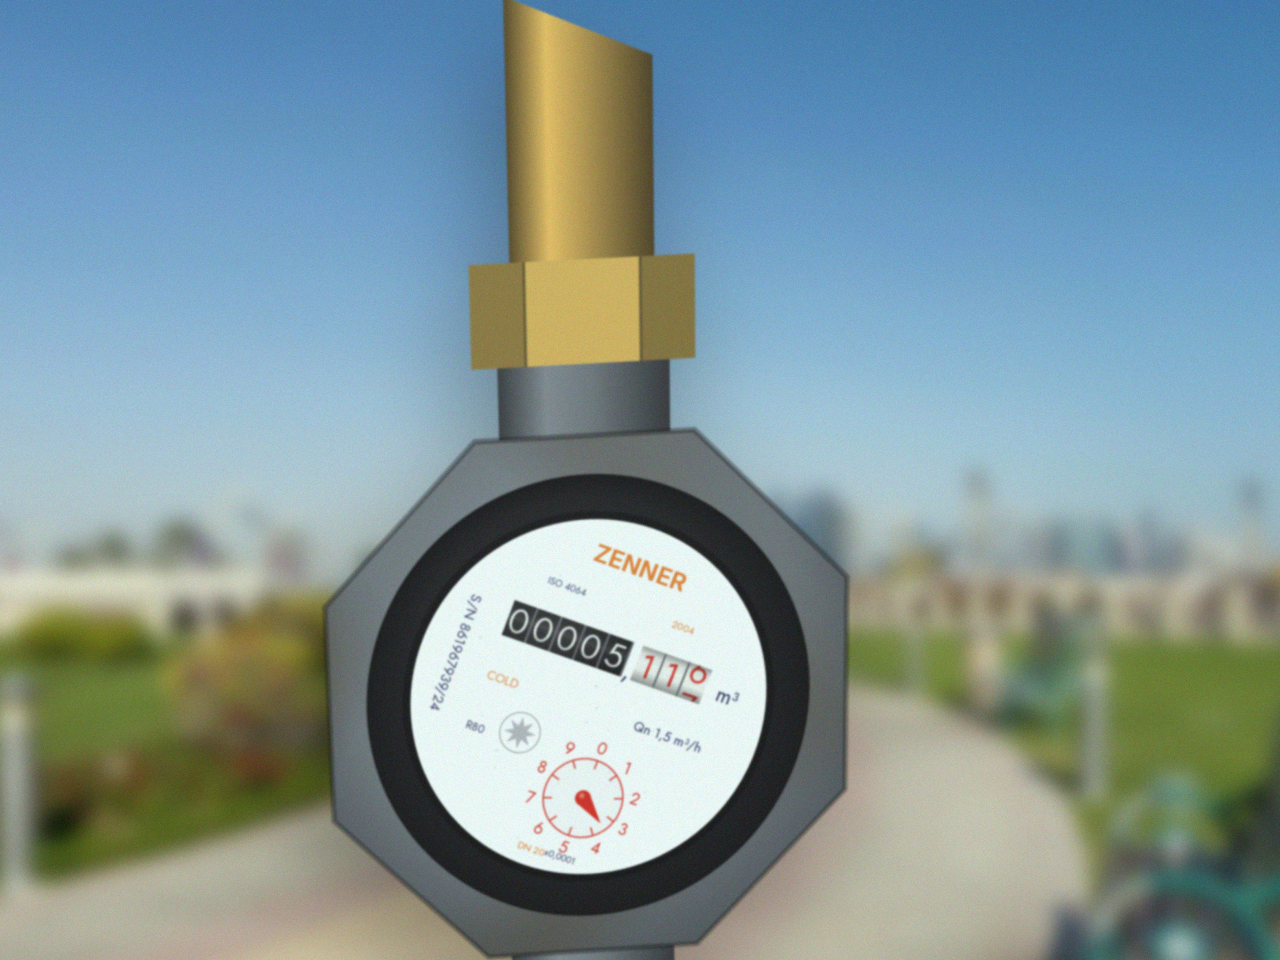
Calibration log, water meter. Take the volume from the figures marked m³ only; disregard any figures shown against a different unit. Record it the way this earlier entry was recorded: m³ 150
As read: m³ 5.1163
